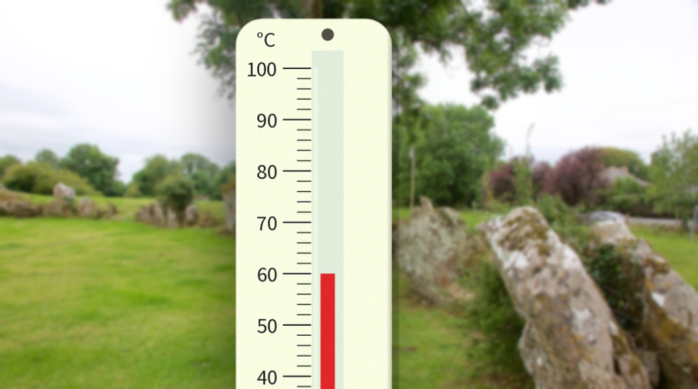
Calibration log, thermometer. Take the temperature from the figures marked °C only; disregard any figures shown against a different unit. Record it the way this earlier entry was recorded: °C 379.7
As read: °C 60
